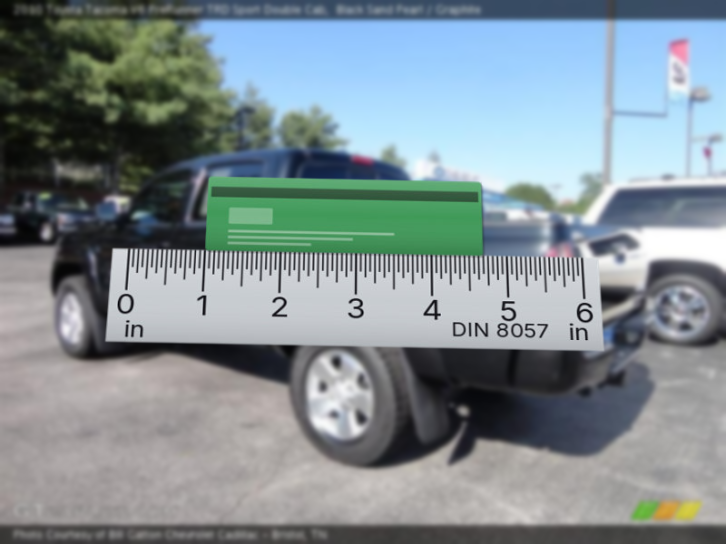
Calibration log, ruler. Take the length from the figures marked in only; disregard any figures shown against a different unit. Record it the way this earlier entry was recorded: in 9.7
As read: in 3.6875
